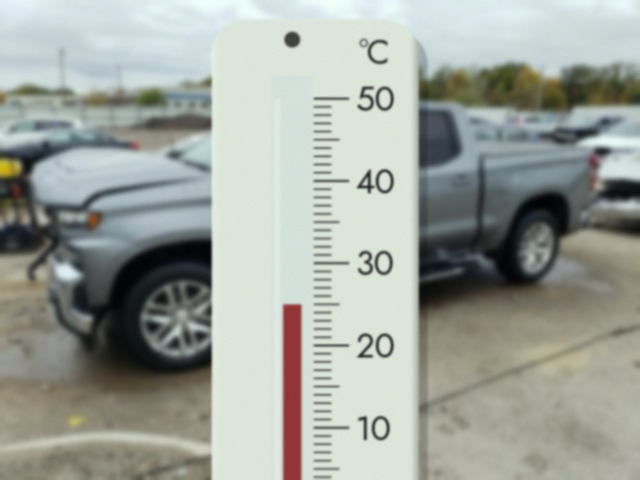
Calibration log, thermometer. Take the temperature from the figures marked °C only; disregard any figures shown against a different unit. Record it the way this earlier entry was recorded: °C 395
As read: °C 25
